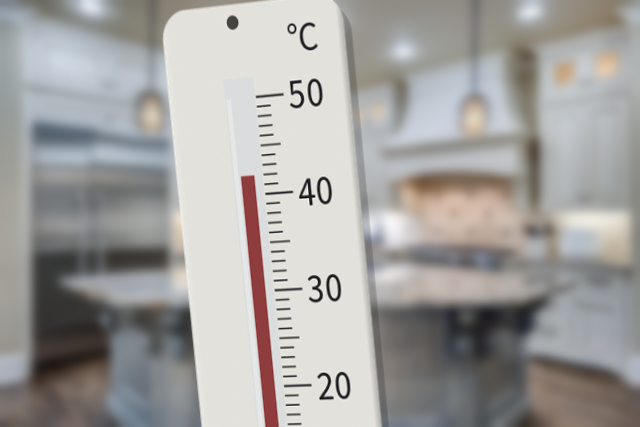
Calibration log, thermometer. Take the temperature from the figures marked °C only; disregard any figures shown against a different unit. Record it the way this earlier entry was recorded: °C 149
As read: °C 42
